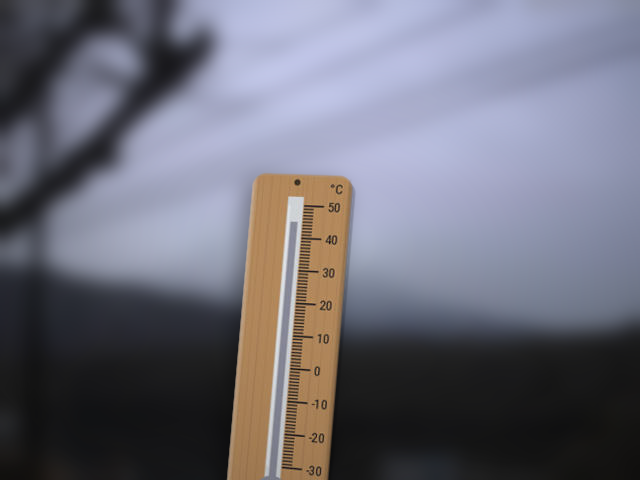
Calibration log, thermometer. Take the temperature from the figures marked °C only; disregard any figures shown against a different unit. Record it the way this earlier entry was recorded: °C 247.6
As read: °C 45
